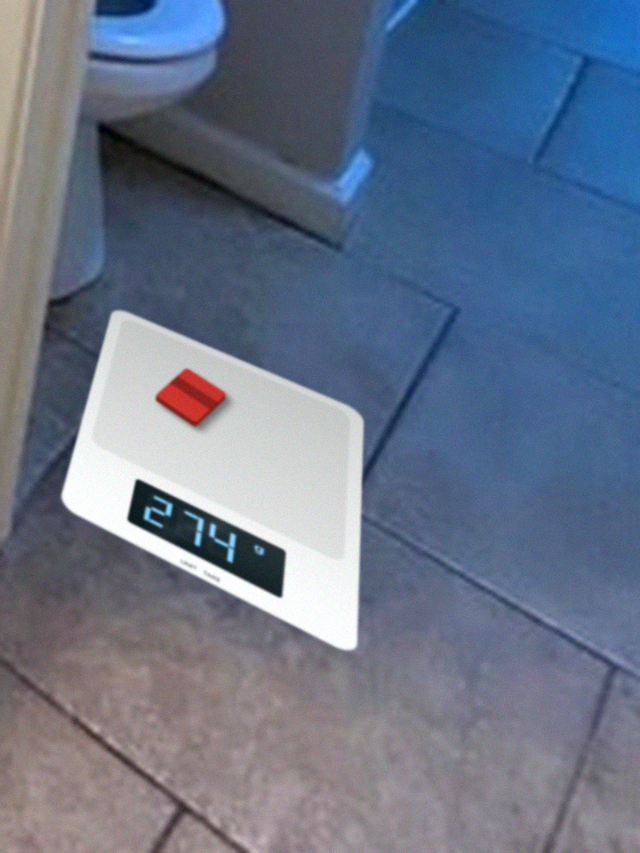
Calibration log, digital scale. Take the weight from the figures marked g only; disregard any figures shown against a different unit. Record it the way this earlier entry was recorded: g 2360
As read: g 274
